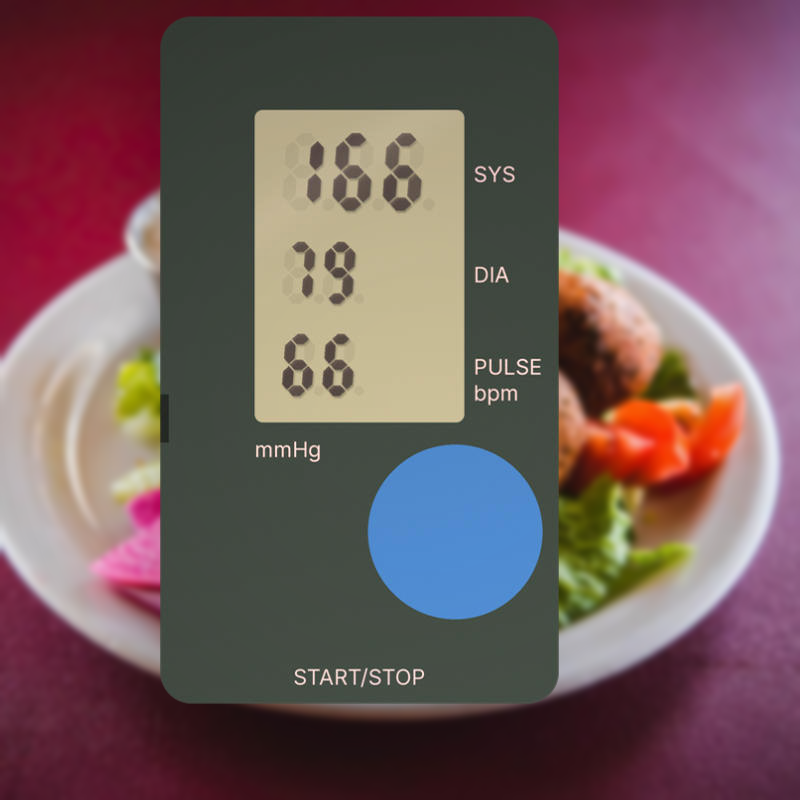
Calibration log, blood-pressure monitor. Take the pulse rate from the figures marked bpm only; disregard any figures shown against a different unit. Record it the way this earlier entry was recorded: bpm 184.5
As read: bpm 66
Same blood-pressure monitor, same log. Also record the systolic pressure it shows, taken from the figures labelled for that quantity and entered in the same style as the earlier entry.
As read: mmHg 166
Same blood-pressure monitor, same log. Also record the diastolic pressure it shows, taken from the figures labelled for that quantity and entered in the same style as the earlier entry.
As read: mmHg 79
